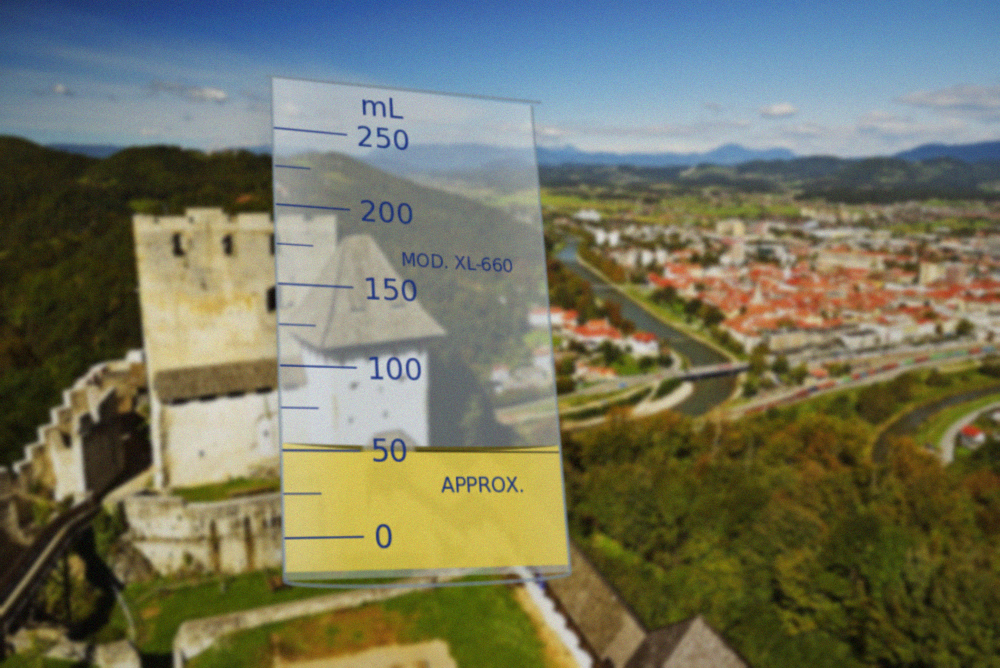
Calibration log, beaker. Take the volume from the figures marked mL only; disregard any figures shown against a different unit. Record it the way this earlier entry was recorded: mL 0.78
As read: mL 50
